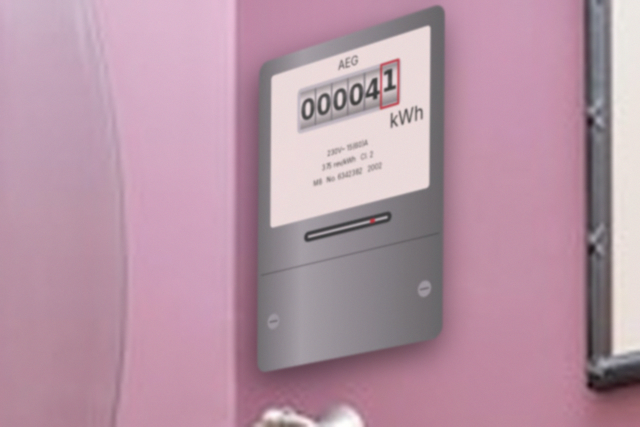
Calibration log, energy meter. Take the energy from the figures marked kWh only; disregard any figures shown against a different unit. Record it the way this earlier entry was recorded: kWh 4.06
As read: kWh 4.1
